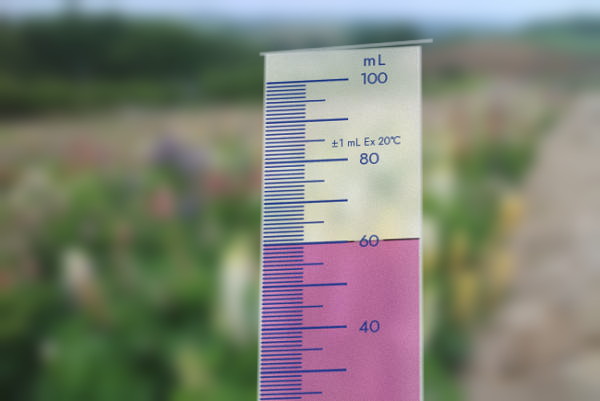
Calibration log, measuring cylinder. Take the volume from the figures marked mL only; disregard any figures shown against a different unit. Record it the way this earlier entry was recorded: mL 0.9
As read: mL 60
